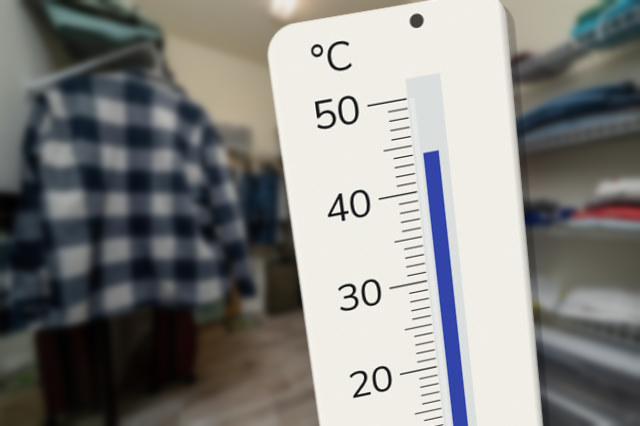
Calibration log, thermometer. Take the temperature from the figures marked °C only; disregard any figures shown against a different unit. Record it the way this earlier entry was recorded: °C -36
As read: °C 44
